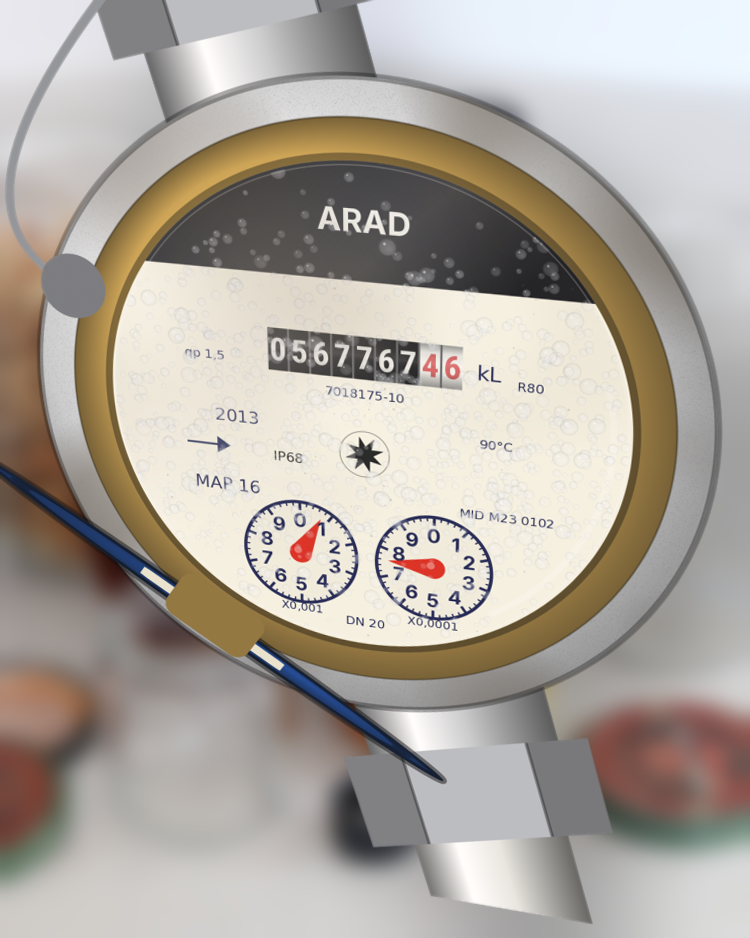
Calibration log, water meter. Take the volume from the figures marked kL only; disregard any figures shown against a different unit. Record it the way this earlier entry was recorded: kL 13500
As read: kL 567767.4607
